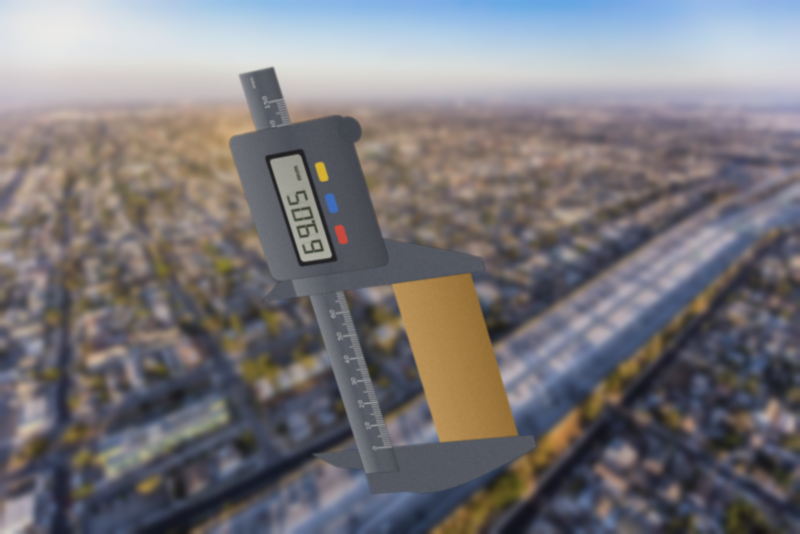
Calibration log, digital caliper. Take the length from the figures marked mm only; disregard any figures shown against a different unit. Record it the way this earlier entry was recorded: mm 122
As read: mm 69.05
